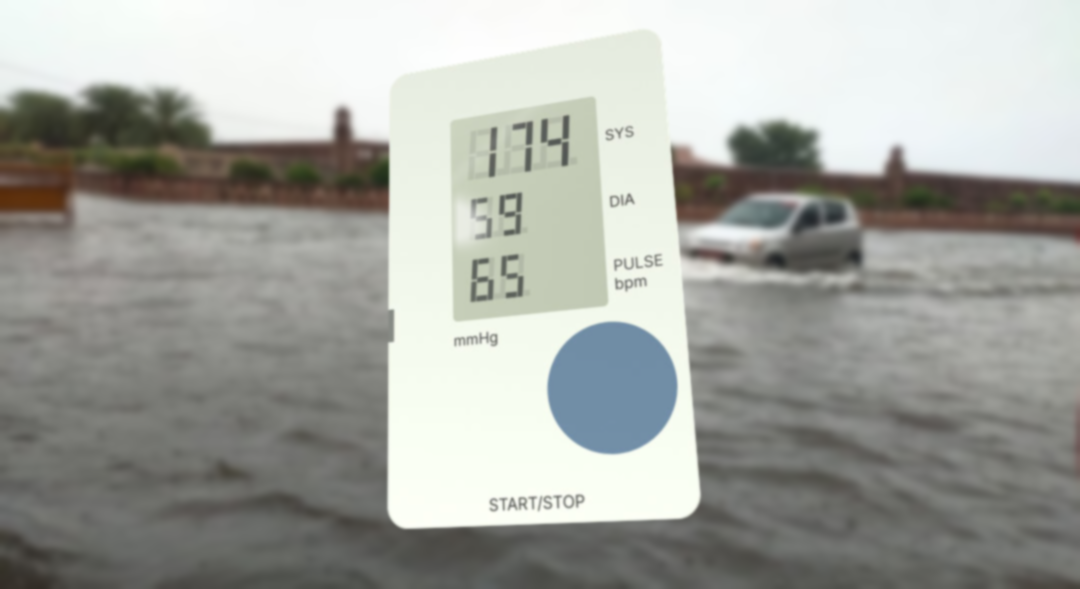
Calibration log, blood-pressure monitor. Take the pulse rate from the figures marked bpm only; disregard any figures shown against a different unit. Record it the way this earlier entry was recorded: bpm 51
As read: bpm 65
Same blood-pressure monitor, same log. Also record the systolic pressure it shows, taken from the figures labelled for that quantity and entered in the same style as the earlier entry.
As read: mmHg 174
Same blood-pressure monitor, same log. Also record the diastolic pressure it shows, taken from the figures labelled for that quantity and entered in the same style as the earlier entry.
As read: mmHg 59
